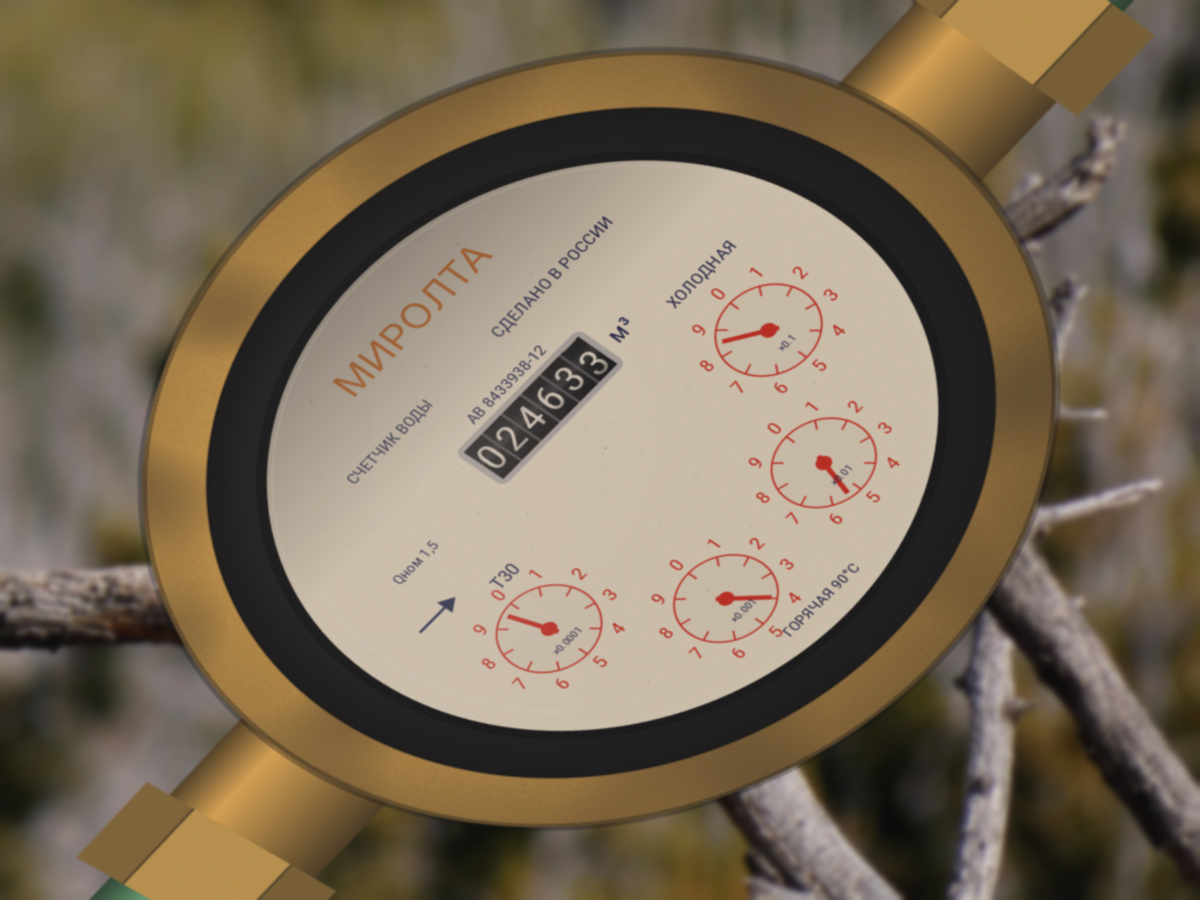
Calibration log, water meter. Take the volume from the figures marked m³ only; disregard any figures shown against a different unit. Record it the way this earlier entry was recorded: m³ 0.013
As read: m³ 24632.8539
